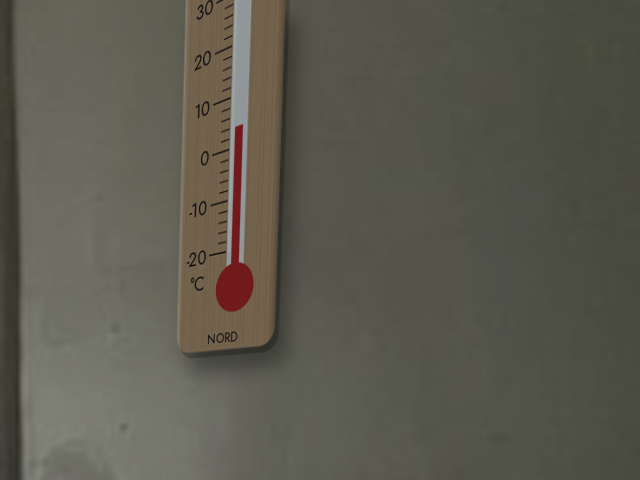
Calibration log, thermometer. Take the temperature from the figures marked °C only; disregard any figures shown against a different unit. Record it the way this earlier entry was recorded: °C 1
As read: °C 4
